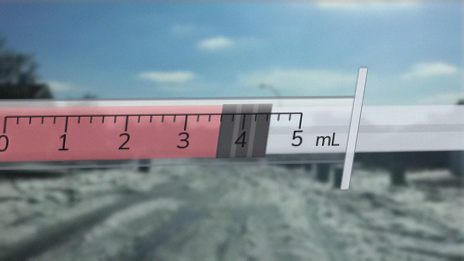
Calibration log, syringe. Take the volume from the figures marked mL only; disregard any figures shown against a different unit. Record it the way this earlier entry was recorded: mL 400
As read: mL 3.6
